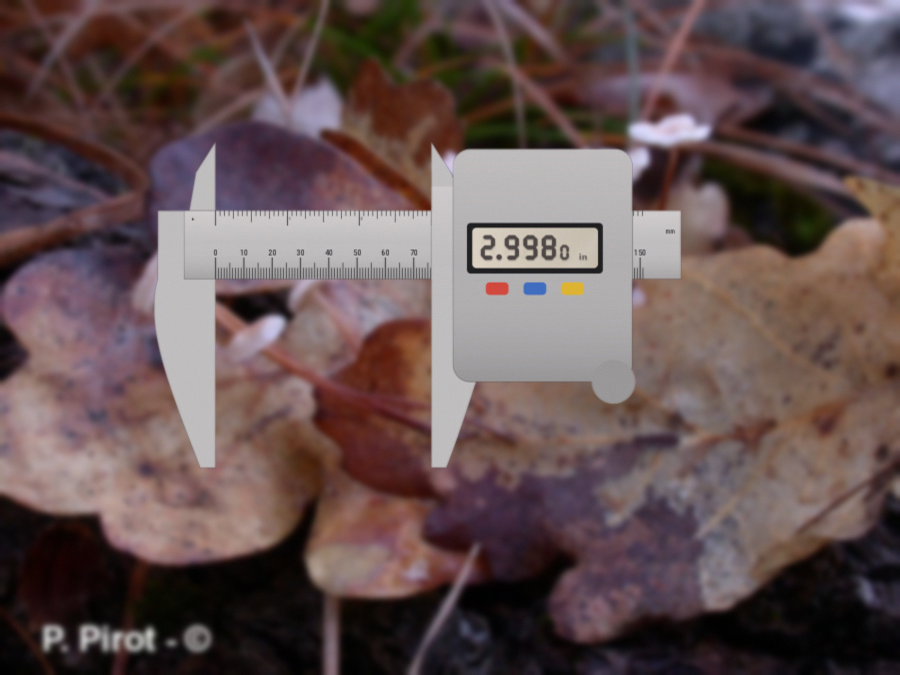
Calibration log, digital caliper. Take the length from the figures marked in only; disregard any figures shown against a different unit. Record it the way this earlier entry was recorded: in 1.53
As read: in 2.9980
